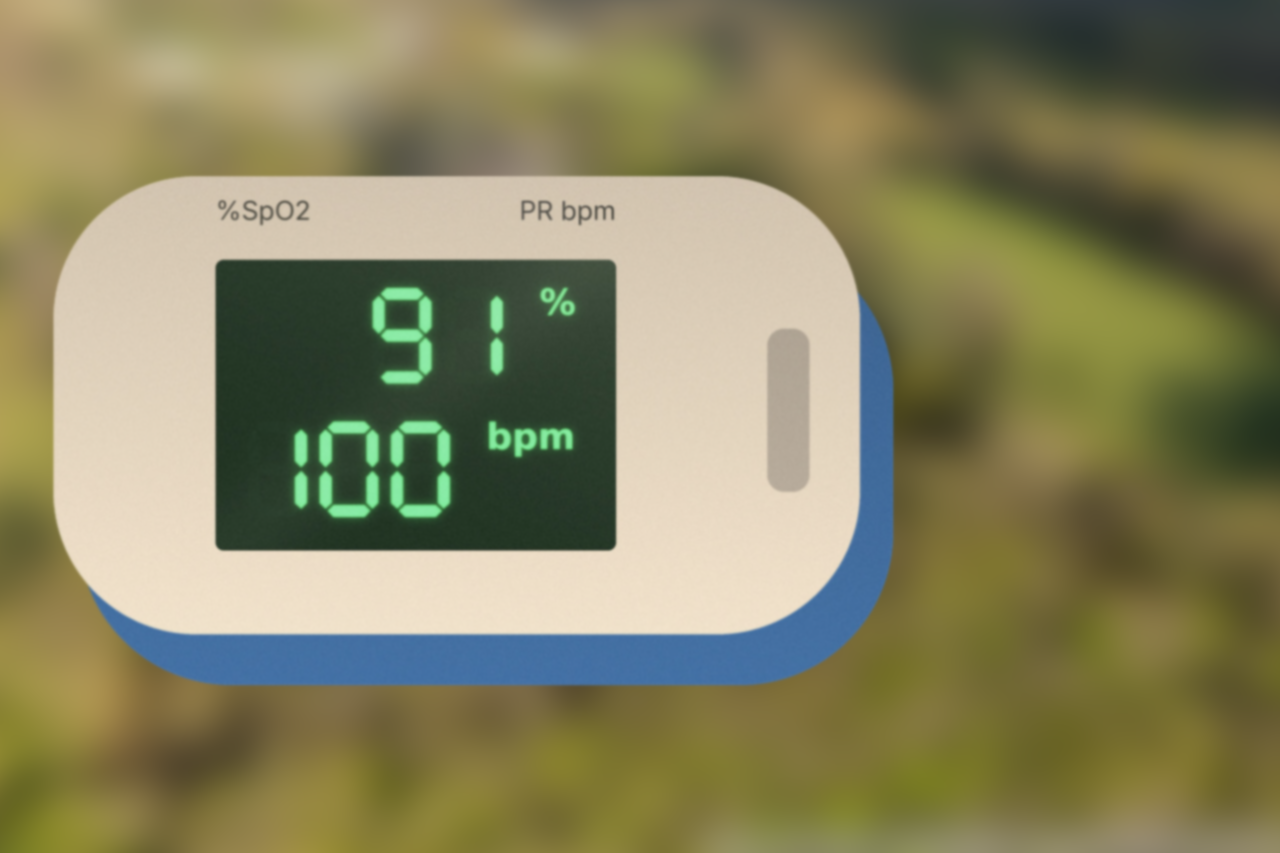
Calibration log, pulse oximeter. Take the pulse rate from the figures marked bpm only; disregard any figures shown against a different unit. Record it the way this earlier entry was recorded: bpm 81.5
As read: bpm 100
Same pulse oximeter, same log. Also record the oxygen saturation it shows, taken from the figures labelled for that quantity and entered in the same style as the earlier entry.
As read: % 91
